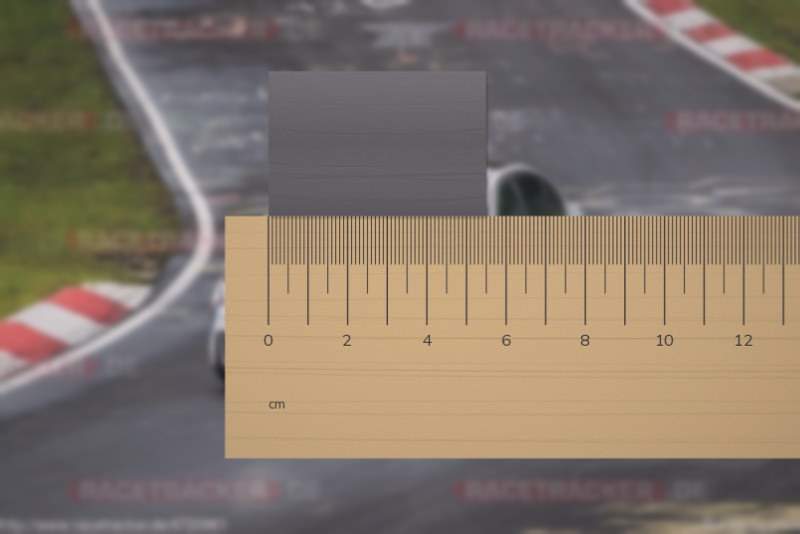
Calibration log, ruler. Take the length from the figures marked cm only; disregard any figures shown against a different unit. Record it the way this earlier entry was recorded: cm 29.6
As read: cm 5.5
